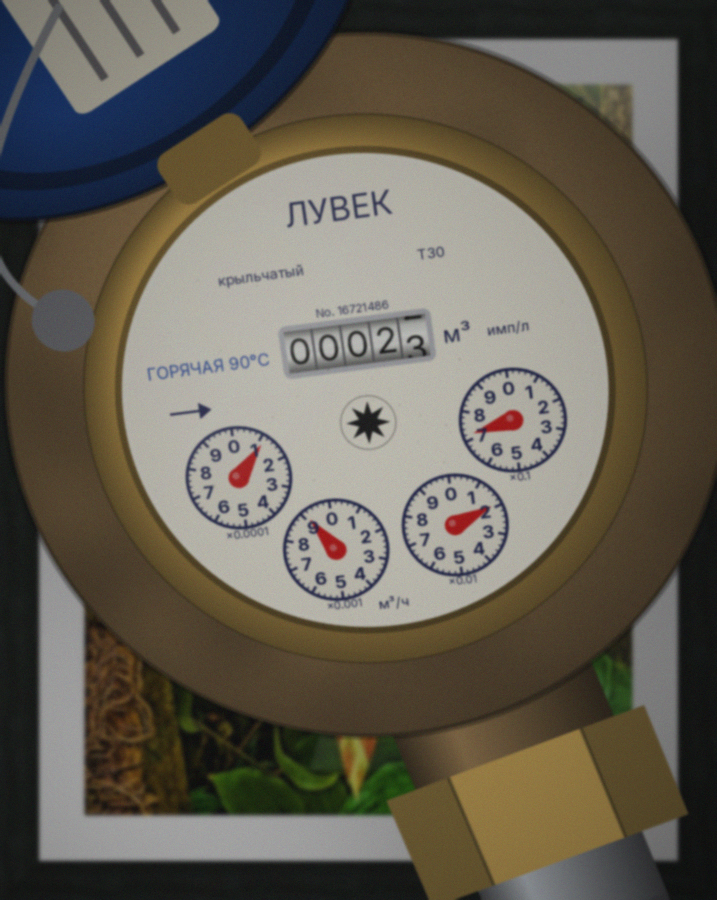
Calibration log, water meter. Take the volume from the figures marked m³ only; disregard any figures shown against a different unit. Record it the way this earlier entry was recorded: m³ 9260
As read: m³ 22.7191
